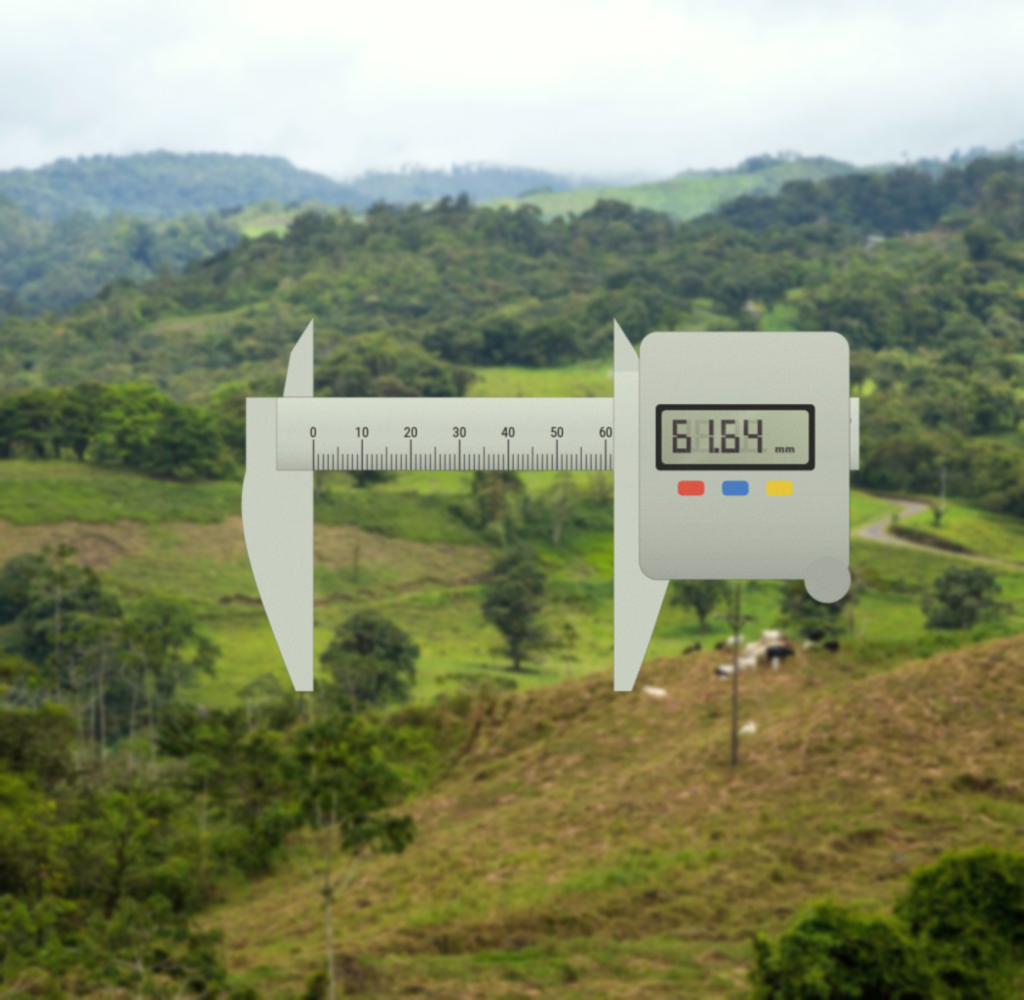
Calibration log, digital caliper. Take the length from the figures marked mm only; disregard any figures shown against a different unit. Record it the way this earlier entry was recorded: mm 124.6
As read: mm 61.64
